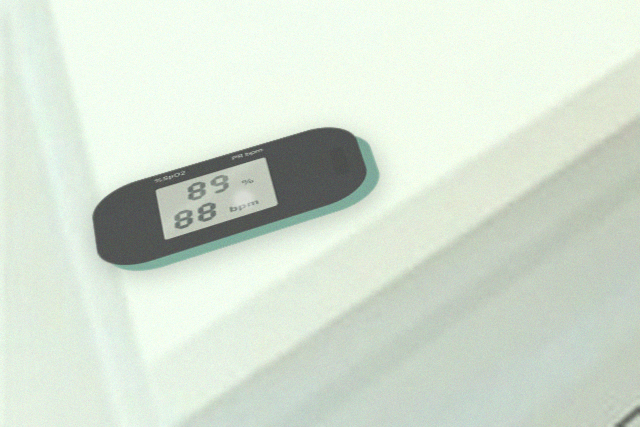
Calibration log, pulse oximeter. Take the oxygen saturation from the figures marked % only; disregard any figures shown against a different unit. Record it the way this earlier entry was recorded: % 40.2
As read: % 89
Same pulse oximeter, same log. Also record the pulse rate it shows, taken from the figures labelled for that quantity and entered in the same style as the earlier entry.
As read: bpm 88
